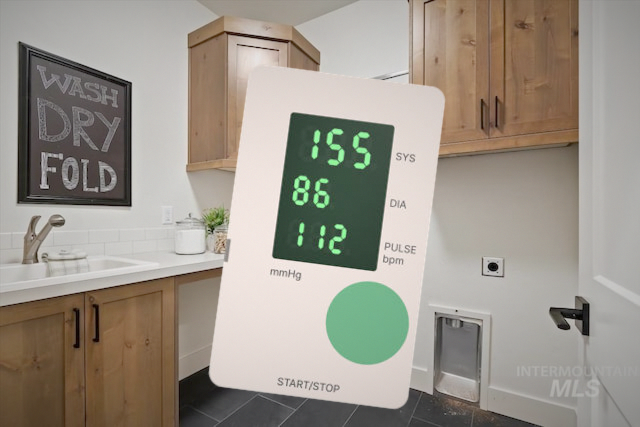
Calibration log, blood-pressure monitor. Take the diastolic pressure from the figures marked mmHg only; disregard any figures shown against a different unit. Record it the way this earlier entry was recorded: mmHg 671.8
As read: mmHg 86
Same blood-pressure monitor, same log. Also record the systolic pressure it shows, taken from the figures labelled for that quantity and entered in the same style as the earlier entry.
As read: mmHg 155
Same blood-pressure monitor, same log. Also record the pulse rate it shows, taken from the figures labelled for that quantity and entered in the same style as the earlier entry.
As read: bpm 112
